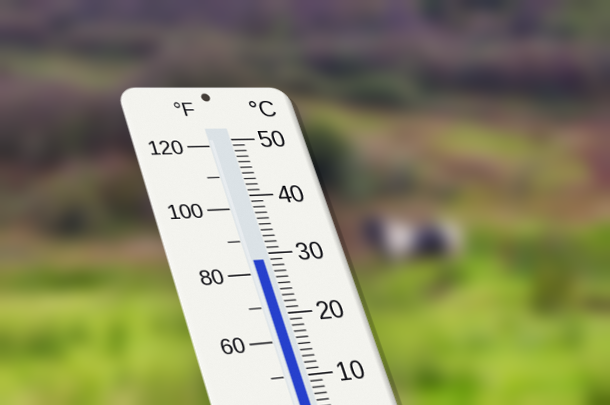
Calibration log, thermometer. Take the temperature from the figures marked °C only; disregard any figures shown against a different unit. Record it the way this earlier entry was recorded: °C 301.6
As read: °C 29
